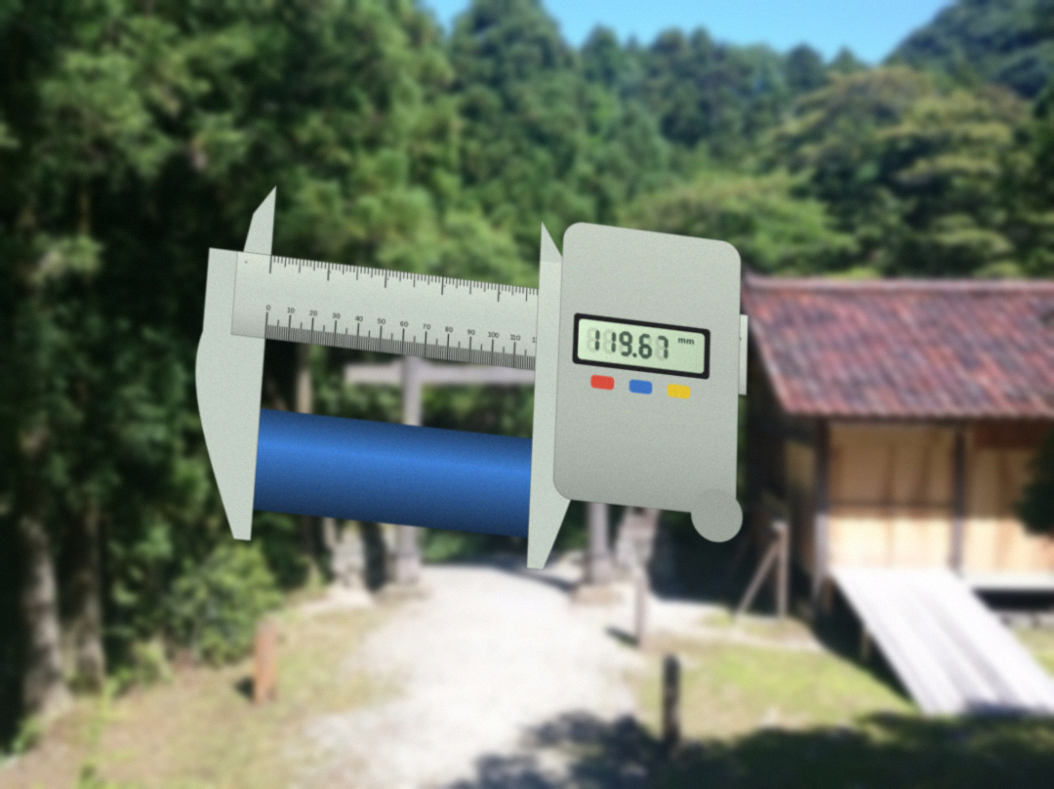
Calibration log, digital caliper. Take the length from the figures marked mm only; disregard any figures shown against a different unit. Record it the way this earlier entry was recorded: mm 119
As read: mm 119.67
